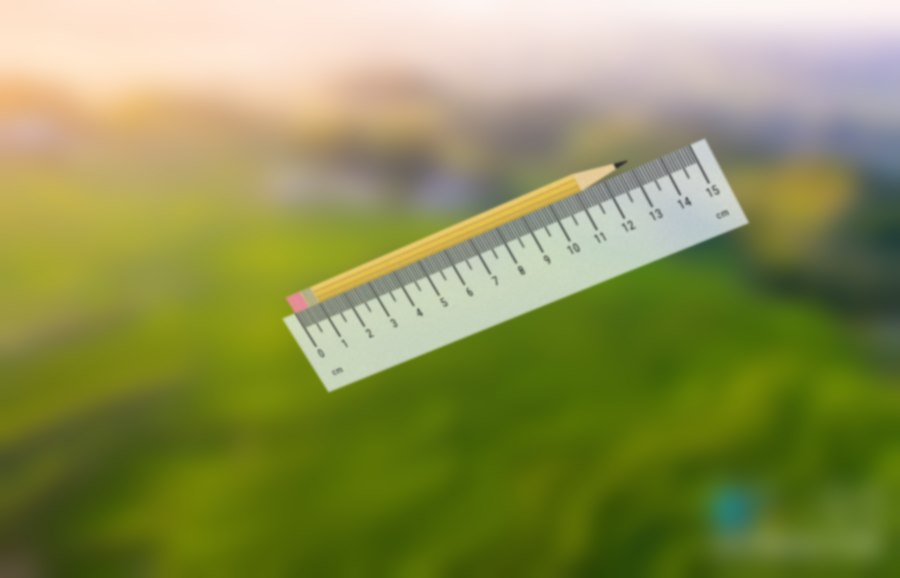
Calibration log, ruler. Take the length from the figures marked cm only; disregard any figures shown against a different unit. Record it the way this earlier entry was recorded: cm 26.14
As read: cm 13
